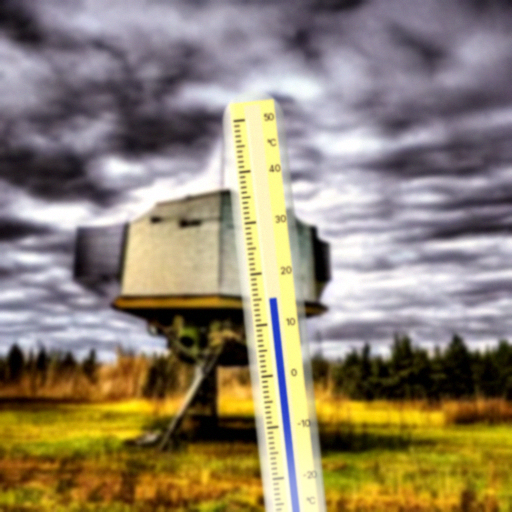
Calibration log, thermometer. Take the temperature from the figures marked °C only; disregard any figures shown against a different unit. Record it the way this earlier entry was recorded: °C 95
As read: °C 15
